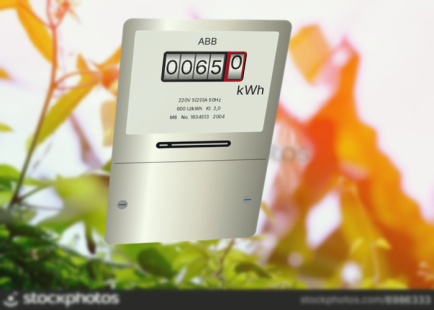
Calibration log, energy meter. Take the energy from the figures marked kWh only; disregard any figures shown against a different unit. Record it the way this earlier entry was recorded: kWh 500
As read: kWh 65.0
